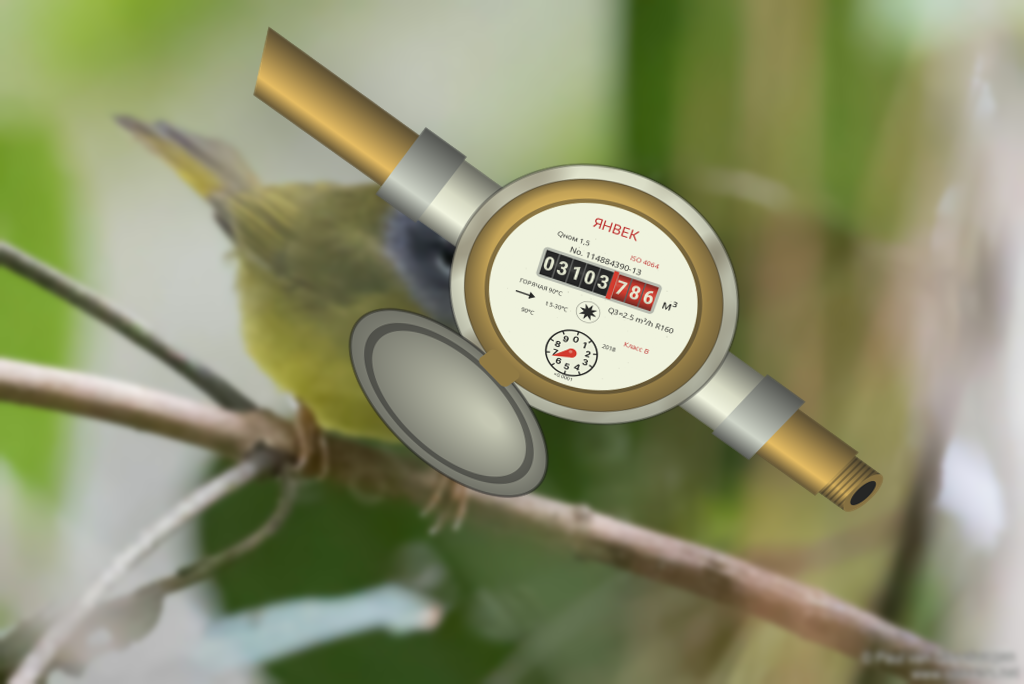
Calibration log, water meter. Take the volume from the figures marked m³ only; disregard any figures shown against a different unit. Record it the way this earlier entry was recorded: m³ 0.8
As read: m³ 3103.7866
